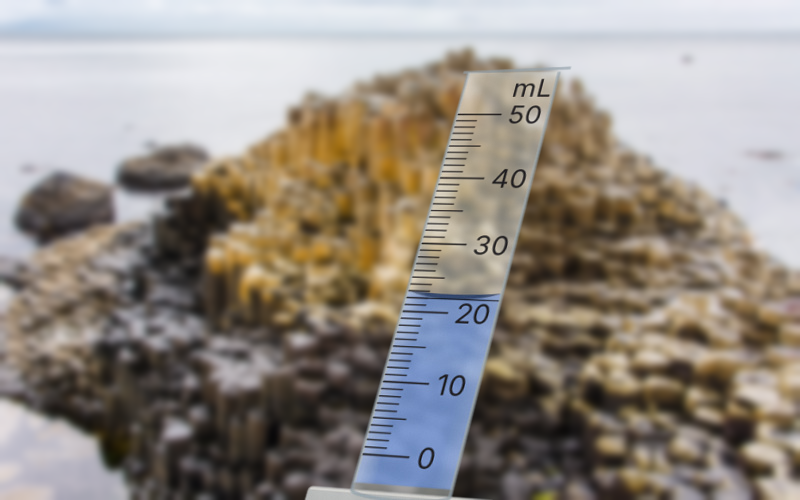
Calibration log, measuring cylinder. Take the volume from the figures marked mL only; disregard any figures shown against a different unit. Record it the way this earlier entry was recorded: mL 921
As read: mL 22
